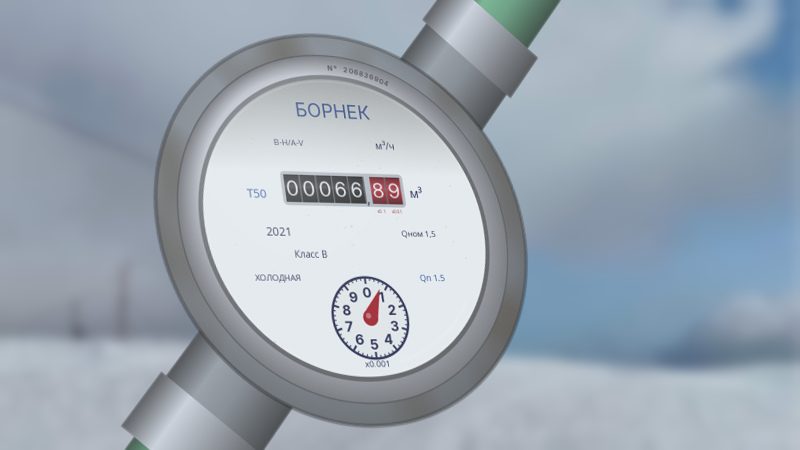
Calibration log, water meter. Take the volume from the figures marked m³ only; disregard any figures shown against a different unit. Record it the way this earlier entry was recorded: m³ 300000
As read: m³ 66.890
